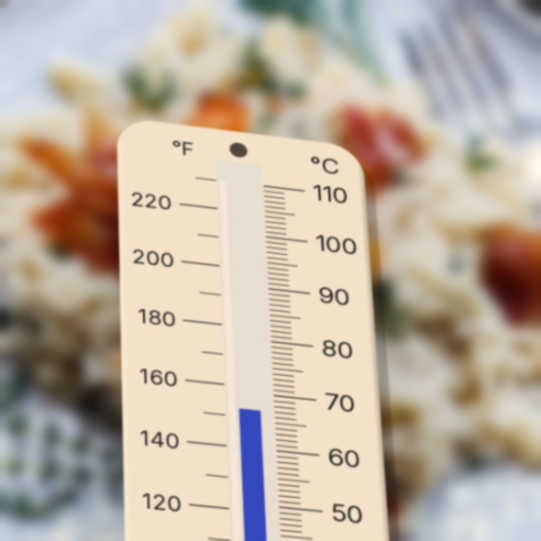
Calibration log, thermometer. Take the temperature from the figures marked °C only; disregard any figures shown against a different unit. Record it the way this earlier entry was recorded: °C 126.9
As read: °C 67
